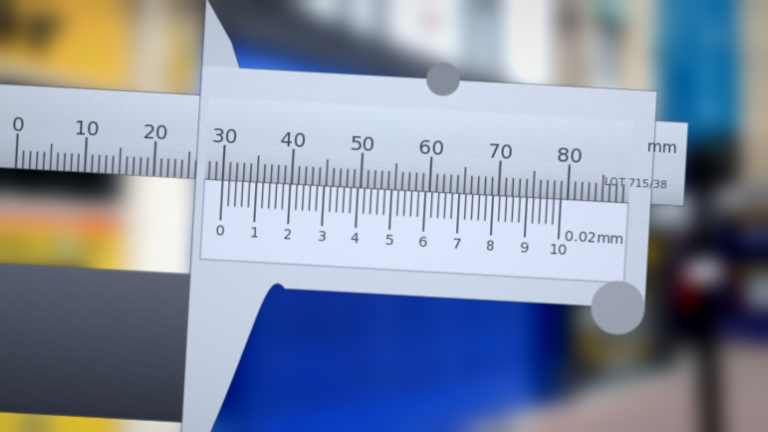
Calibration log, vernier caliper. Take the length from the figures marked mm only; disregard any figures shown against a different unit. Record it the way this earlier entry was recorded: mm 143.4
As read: mm 30.0
